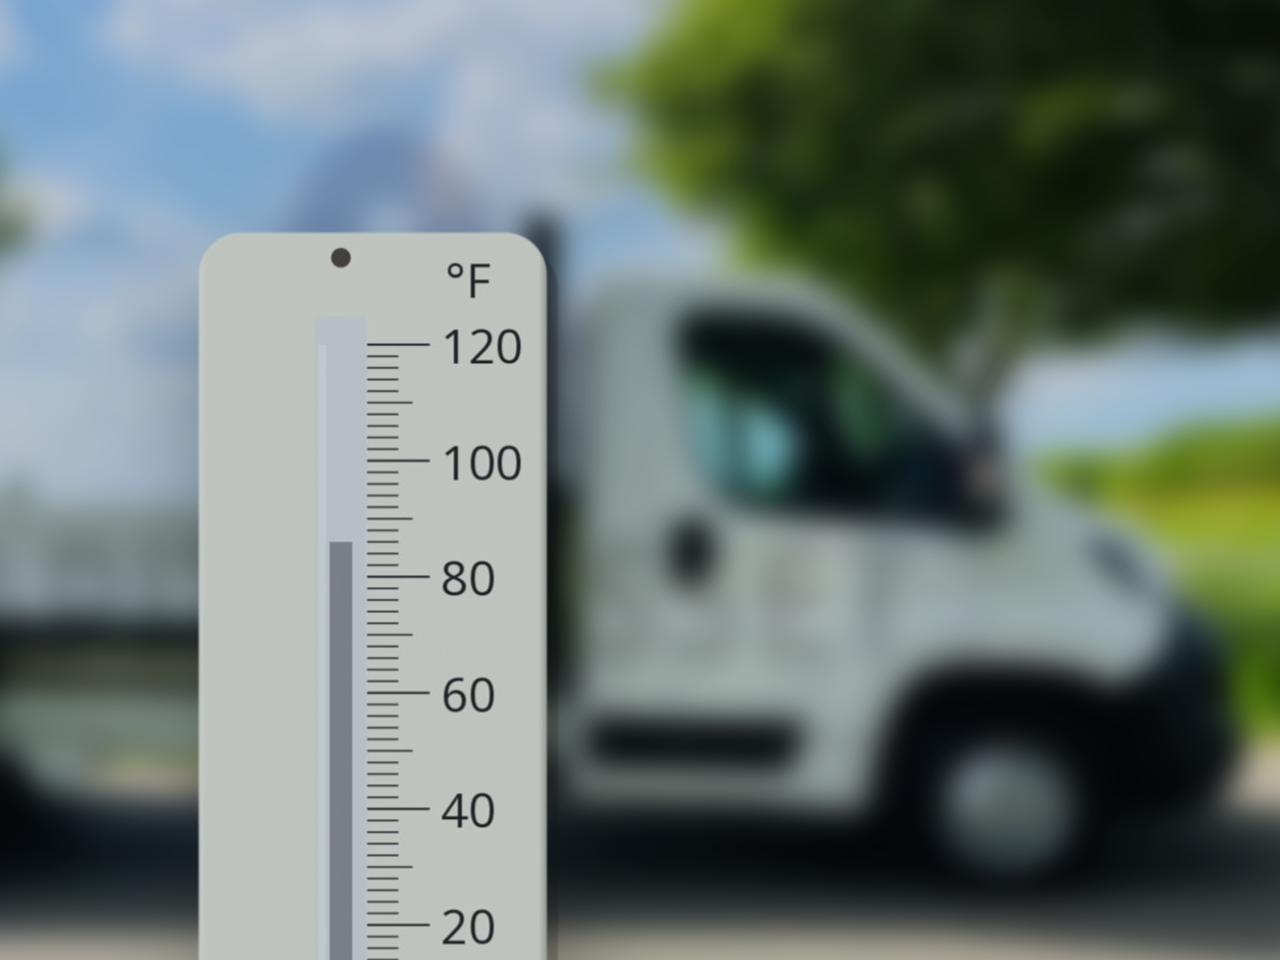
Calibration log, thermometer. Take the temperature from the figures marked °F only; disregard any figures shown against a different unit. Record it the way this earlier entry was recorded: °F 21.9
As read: °F 86
